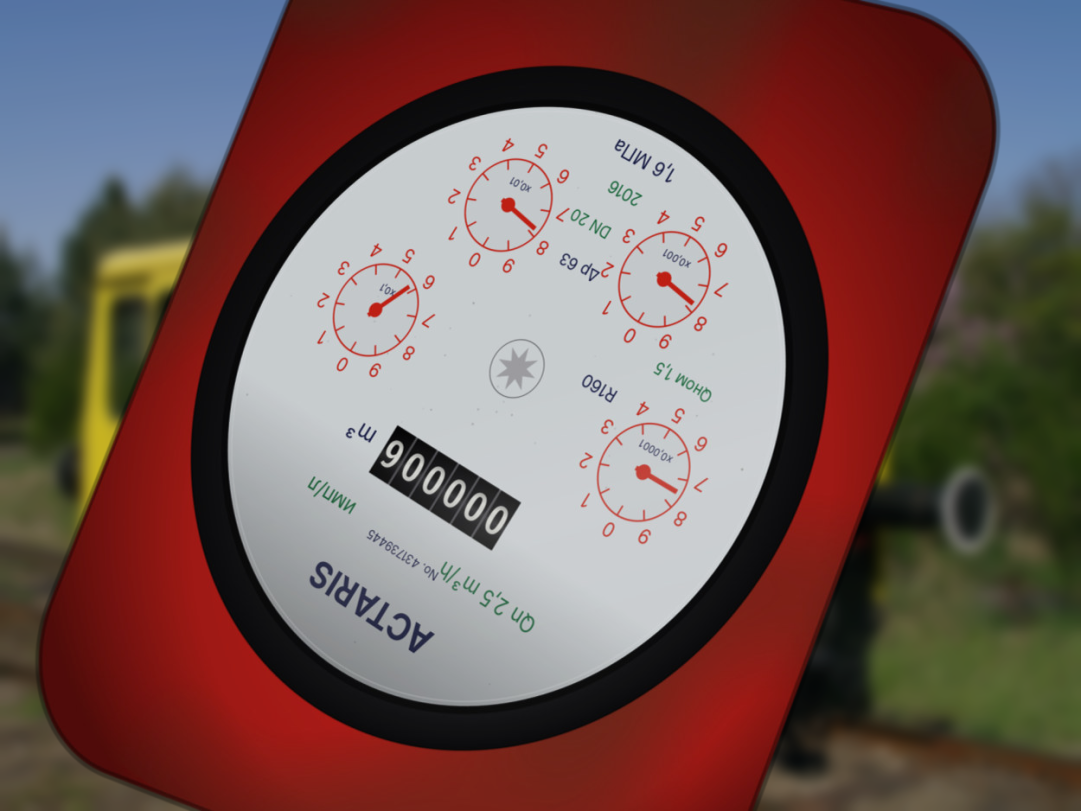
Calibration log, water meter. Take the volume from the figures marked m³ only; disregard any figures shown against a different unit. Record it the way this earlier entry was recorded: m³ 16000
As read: m³ 6.5777
